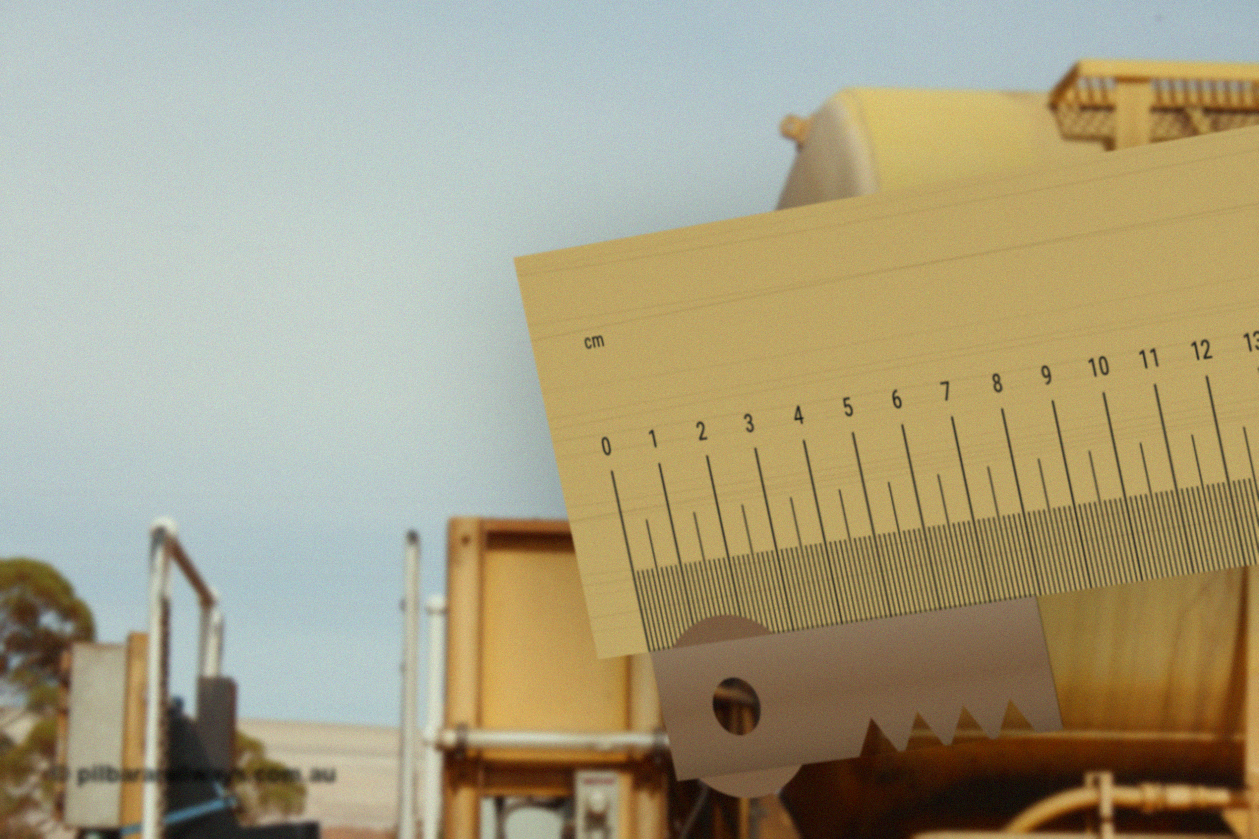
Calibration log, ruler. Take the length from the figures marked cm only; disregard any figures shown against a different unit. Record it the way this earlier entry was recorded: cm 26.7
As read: cm 7.9
